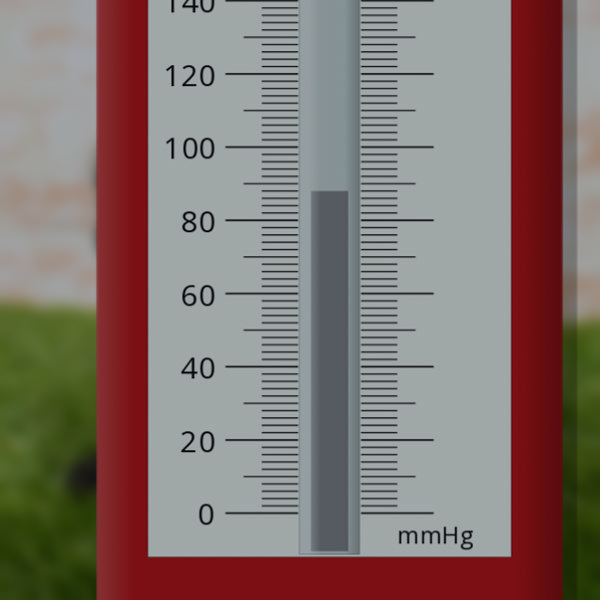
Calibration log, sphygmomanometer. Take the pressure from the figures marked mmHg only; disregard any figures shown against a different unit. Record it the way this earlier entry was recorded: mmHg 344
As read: mmHg 88
